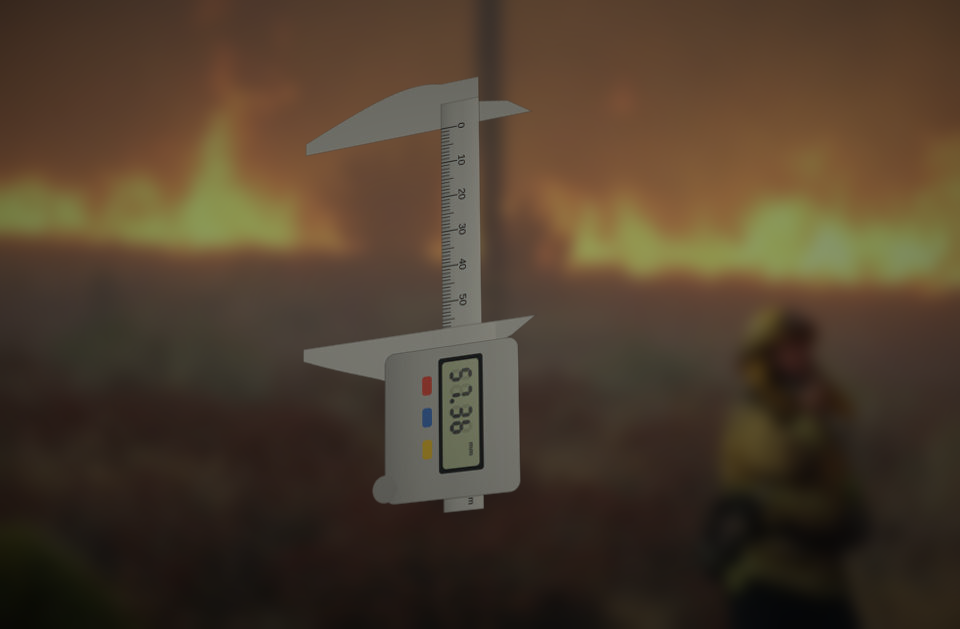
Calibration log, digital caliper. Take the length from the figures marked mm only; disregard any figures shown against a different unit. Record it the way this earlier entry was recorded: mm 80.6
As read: mm 57.36
